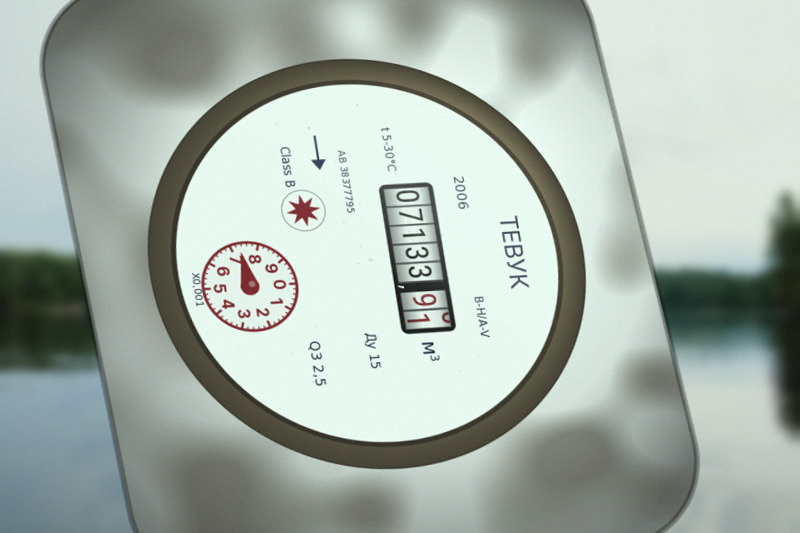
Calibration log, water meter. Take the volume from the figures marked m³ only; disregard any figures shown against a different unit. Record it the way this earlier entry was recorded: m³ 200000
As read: m³ 7133.907
